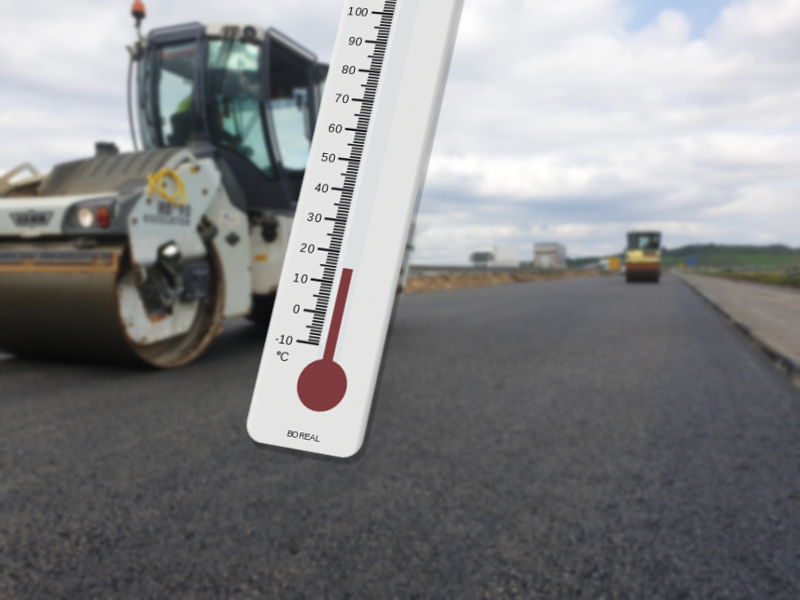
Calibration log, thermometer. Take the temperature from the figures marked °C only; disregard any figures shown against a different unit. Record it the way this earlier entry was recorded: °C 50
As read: °C 15
